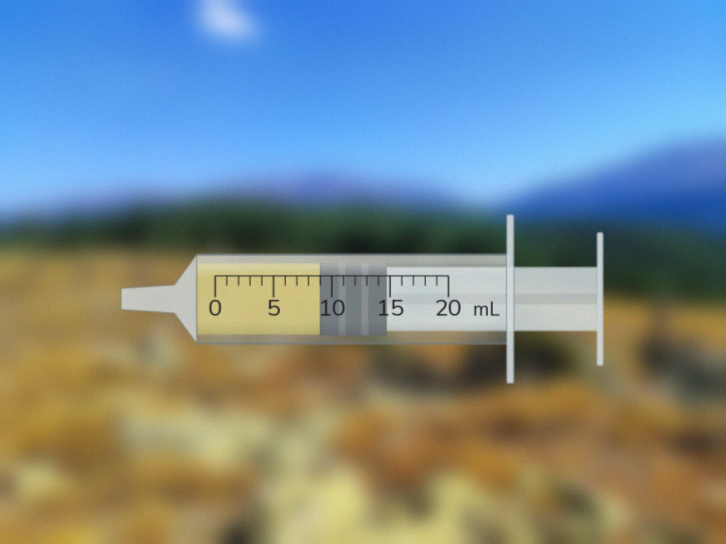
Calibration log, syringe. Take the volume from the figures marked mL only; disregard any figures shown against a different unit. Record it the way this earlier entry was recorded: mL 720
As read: mL 9
